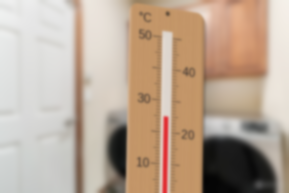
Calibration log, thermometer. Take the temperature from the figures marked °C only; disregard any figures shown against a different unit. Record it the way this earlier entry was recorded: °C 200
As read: °C 25
